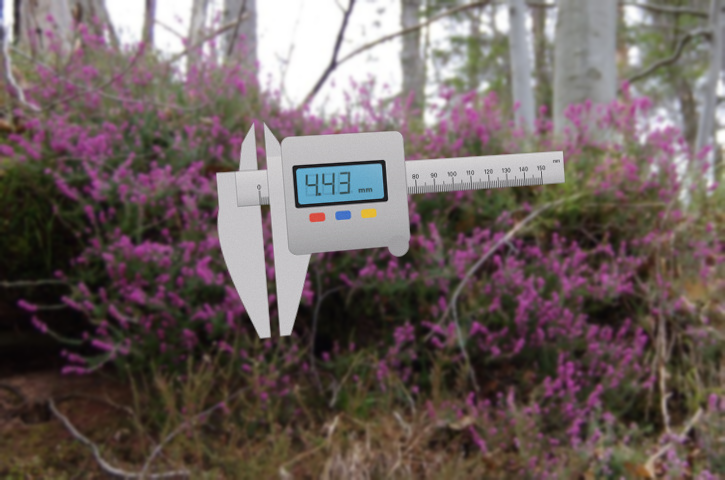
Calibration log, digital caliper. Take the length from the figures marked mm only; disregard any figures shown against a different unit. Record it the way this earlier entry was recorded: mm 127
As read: mm 4.43
